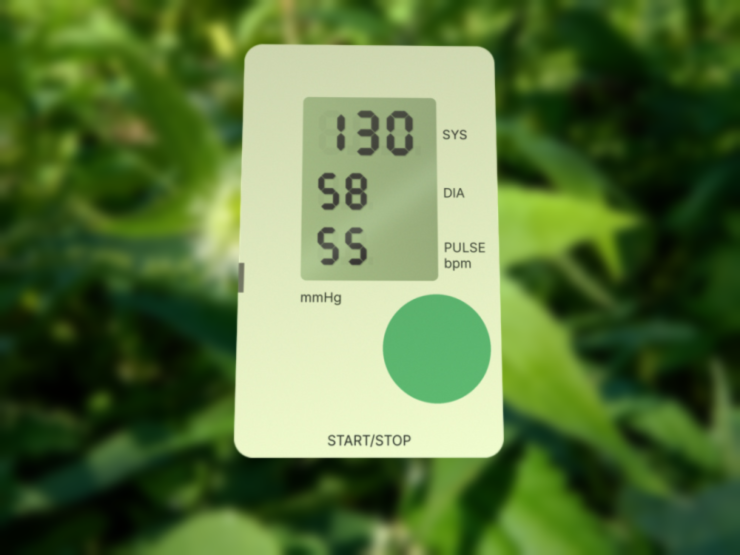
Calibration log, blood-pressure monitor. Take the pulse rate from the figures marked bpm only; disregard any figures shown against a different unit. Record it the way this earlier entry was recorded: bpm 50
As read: bpm 55
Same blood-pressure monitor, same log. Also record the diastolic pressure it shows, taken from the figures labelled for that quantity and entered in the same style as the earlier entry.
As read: mmHg 58
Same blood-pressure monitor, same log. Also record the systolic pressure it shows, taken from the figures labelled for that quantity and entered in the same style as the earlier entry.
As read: mmHg 130
